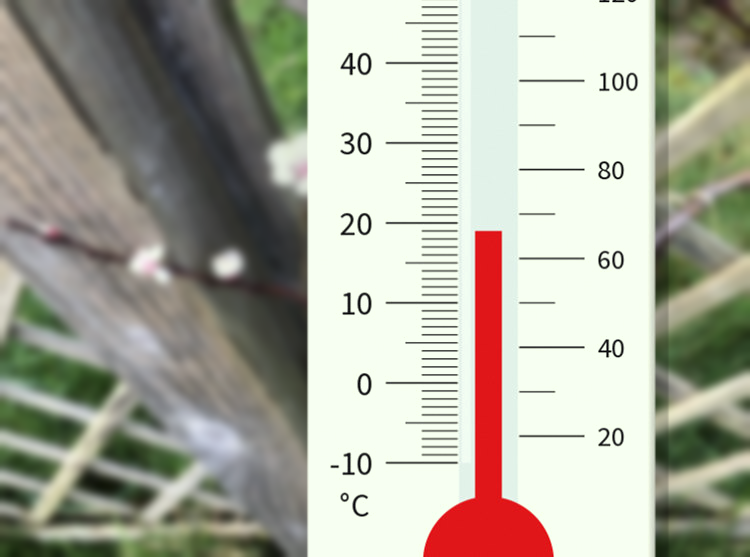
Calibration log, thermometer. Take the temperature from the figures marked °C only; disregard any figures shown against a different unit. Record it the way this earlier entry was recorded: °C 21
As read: °C 19
